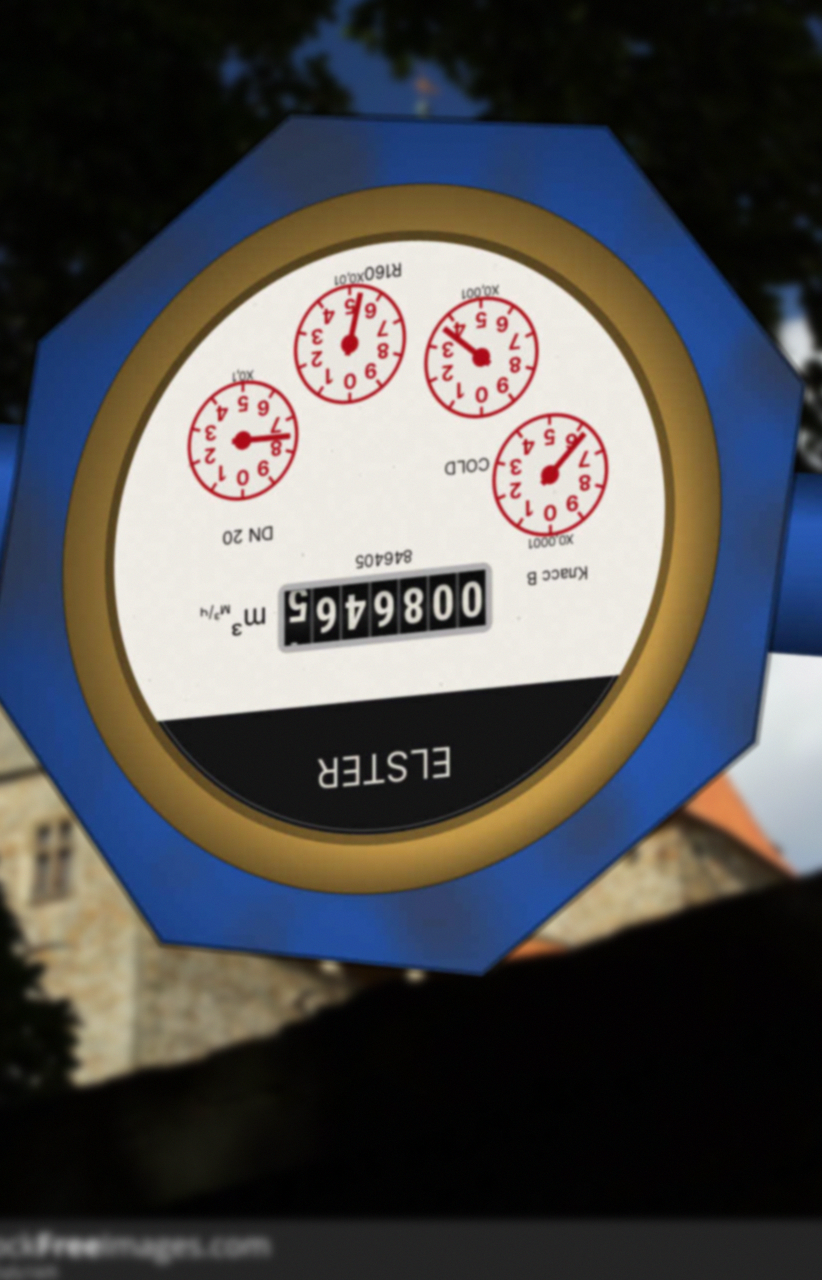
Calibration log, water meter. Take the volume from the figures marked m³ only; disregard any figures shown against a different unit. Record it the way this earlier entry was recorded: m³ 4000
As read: m³ 86464.7536
